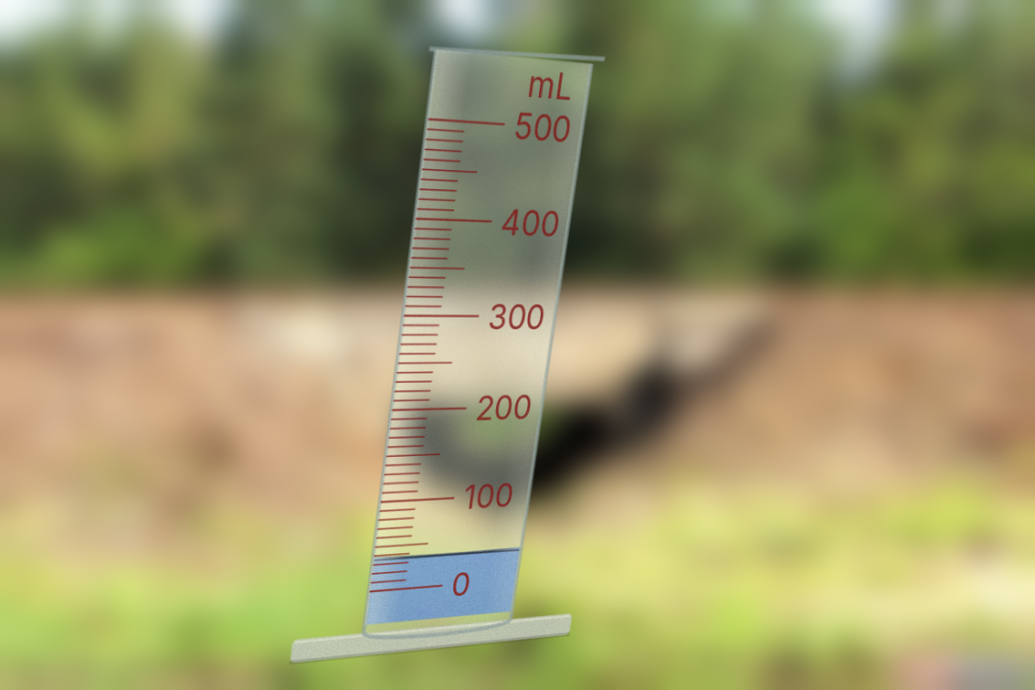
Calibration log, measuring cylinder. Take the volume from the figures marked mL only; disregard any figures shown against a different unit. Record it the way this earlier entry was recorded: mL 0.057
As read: mL 35
